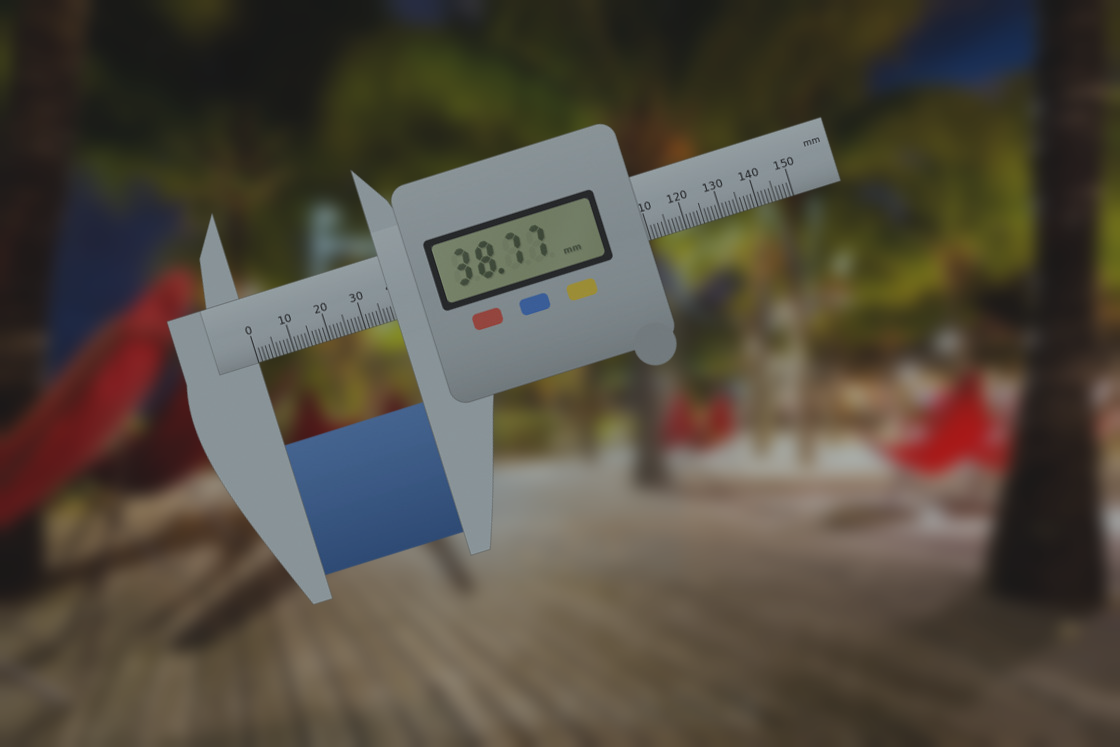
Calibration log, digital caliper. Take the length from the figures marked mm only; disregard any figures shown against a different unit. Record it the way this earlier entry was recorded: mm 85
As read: mm 38.77
